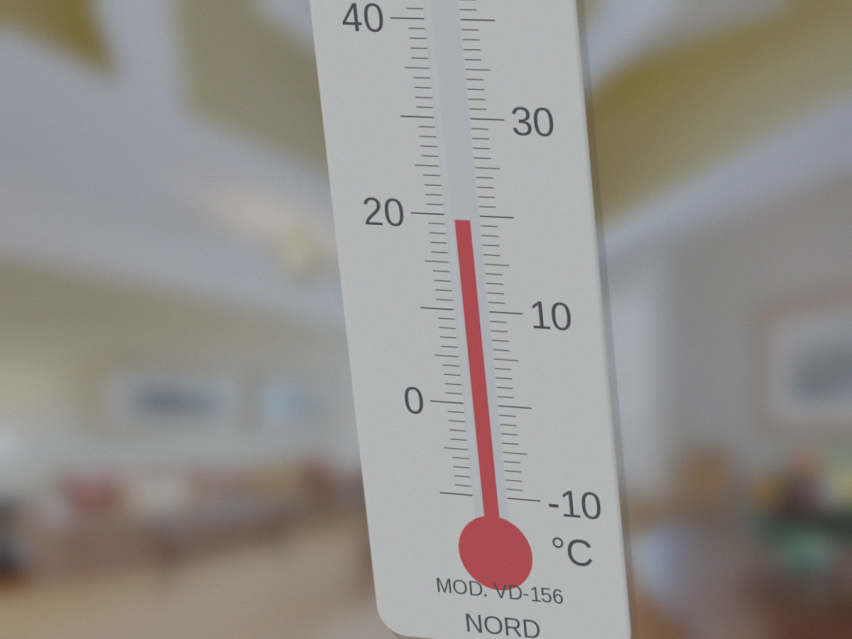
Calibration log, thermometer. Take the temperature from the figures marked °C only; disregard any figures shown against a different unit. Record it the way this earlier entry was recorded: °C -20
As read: °C 19.5
